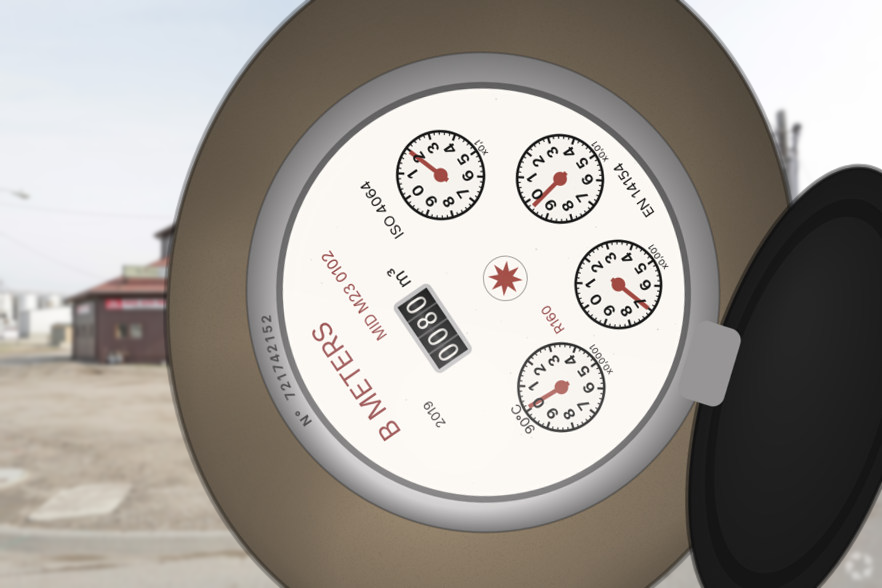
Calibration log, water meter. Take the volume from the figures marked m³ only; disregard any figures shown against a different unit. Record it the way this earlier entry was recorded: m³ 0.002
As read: m³ 80.1970
